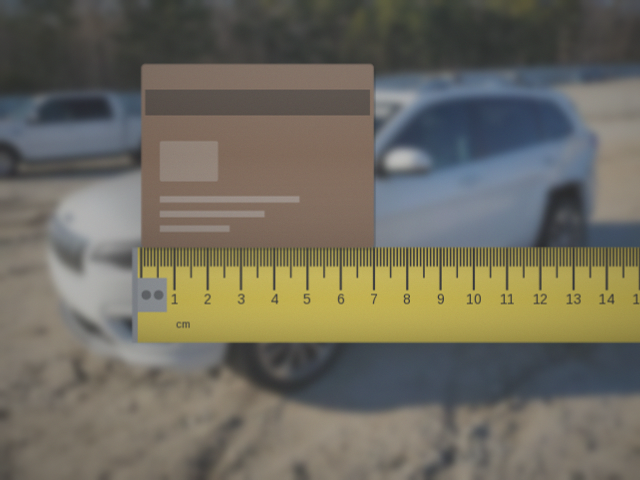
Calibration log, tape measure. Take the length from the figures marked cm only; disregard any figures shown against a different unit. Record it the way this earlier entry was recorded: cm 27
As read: cm 7
